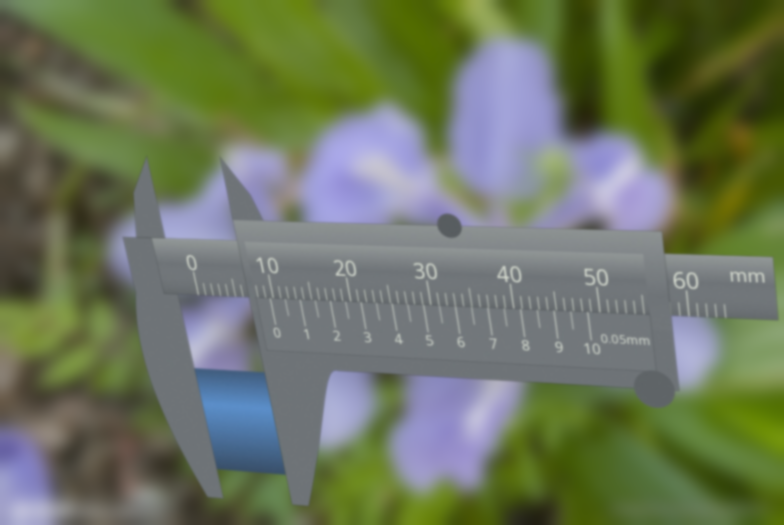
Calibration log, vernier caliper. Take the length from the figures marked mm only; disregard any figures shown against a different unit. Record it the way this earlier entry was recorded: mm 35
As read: mm 9.6
